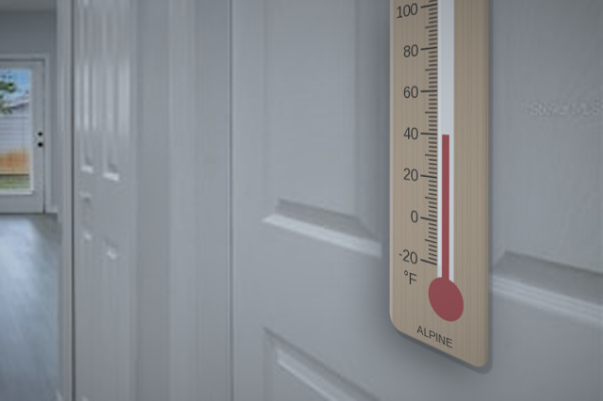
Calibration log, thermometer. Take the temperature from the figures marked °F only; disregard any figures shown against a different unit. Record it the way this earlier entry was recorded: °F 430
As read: °F 40
